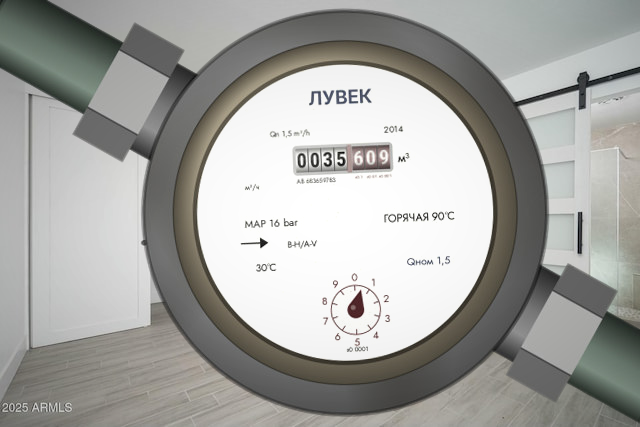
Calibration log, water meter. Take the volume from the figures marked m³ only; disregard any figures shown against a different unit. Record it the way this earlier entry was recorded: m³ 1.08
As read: m³ 35.6090
